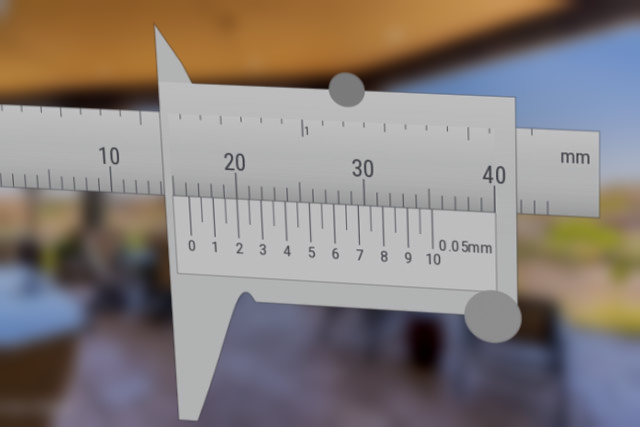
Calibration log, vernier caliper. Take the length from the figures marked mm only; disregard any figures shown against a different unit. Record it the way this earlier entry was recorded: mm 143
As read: mm 16.2
